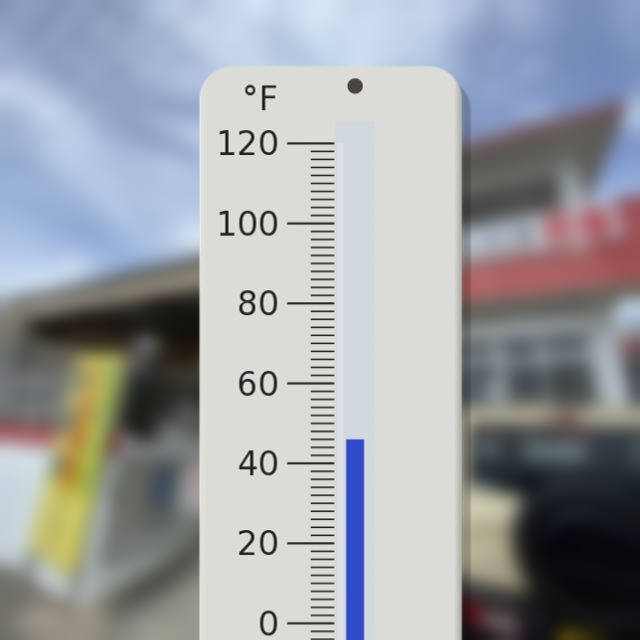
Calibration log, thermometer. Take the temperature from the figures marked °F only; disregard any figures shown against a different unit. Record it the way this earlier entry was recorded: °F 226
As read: °F 46
